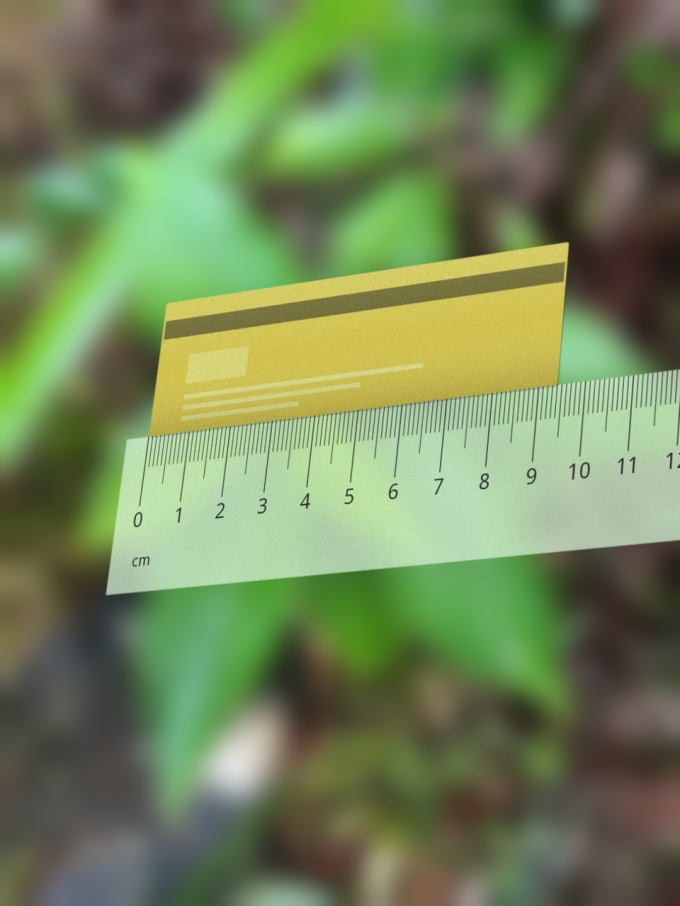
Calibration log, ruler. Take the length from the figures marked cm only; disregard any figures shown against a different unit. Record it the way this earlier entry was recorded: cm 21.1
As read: cm 9.4
